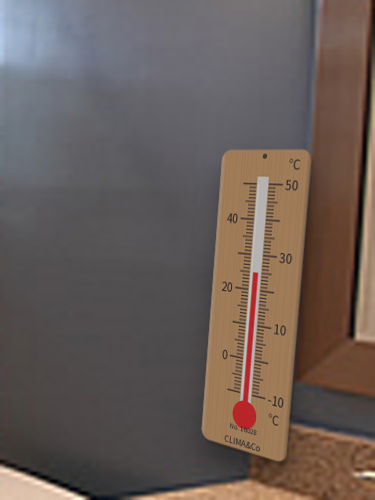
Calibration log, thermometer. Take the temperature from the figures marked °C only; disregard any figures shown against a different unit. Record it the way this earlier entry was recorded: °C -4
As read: °C 25
